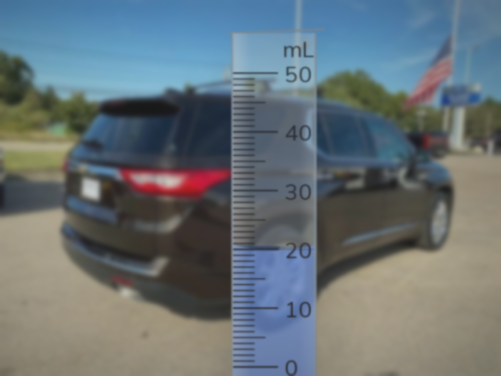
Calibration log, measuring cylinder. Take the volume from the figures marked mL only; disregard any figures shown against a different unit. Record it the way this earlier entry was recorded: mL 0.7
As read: mL 20
